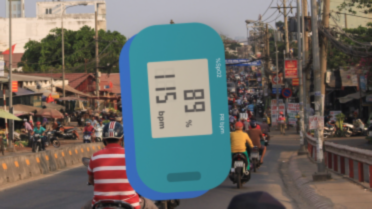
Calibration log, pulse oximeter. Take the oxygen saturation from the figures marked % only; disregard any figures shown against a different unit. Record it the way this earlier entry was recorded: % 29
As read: % 89
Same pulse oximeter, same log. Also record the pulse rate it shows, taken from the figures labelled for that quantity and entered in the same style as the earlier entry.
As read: bpm 115
